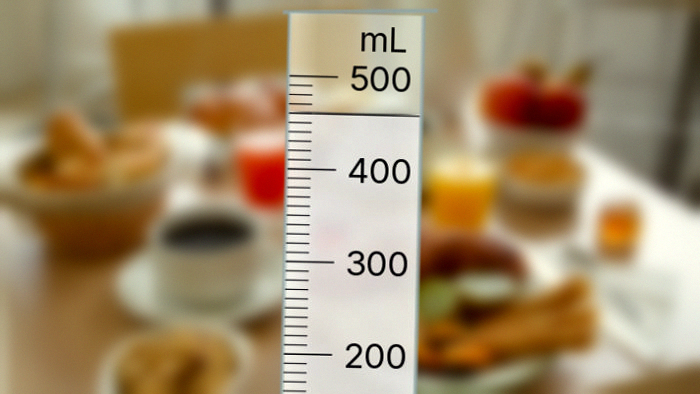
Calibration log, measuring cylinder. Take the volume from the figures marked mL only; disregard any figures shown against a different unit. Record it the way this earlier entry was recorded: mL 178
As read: mL 460
